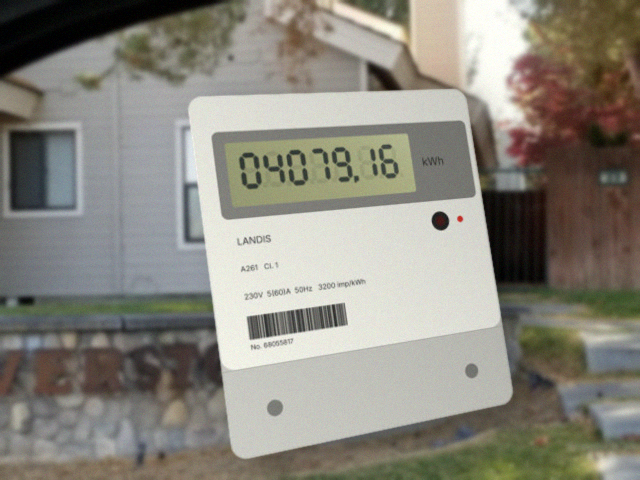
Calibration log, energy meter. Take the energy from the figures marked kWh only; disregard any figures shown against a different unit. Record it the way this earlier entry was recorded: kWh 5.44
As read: kWh 4079.16
